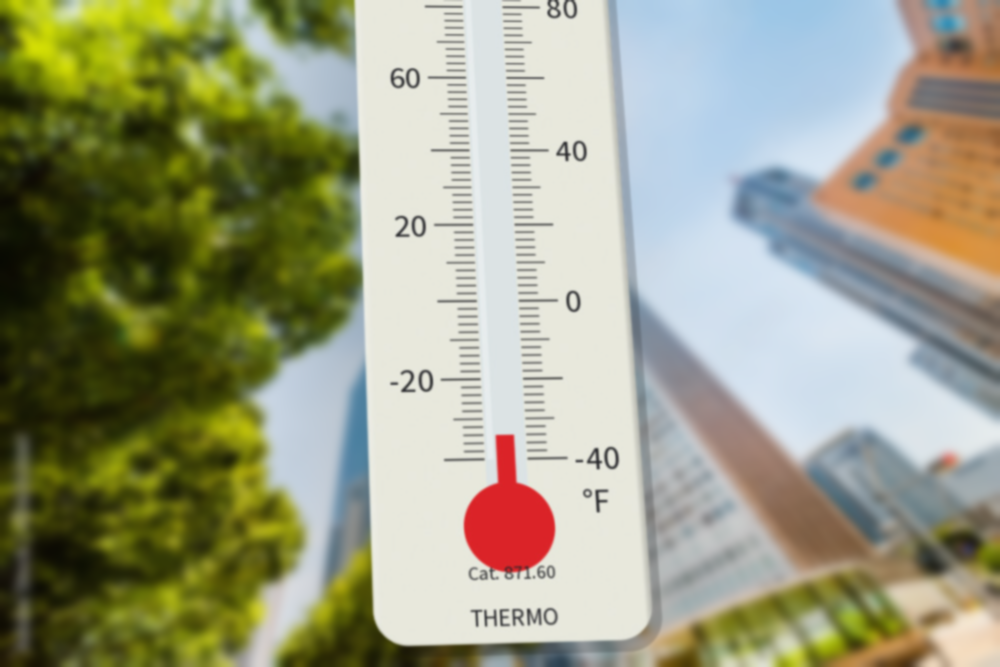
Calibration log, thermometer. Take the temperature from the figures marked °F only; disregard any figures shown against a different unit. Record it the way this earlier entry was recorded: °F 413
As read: °F -34
